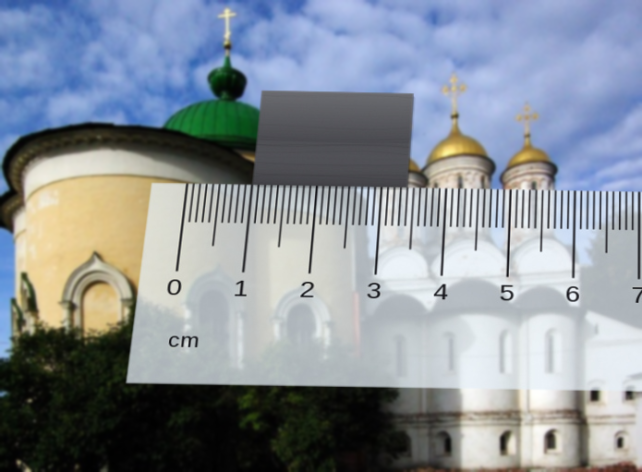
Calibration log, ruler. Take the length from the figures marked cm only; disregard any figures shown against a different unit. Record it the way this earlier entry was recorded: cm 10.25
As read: cm 2.4
